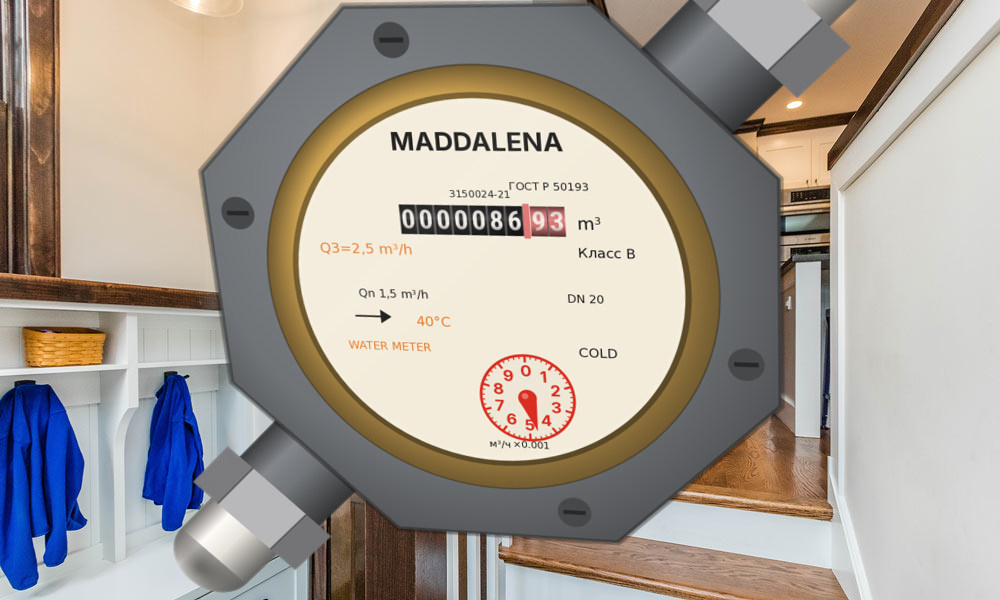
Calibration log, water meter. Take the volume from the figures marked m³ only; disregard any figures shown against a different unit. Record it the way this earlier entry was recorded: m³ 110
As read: m³ 86.934
